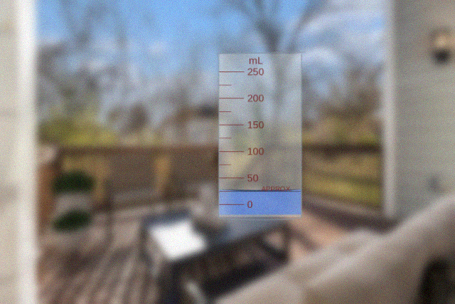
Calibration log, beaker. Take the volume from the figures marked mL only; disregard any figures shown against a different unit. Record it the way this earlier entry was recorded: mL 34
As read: mL 25
